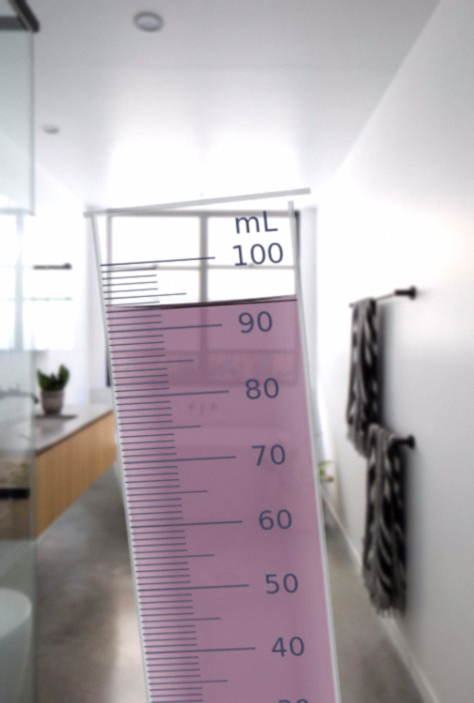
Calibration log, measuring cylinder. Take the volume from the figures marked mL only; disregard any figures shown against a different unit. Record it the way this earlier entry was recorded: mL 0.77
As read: mL 93
